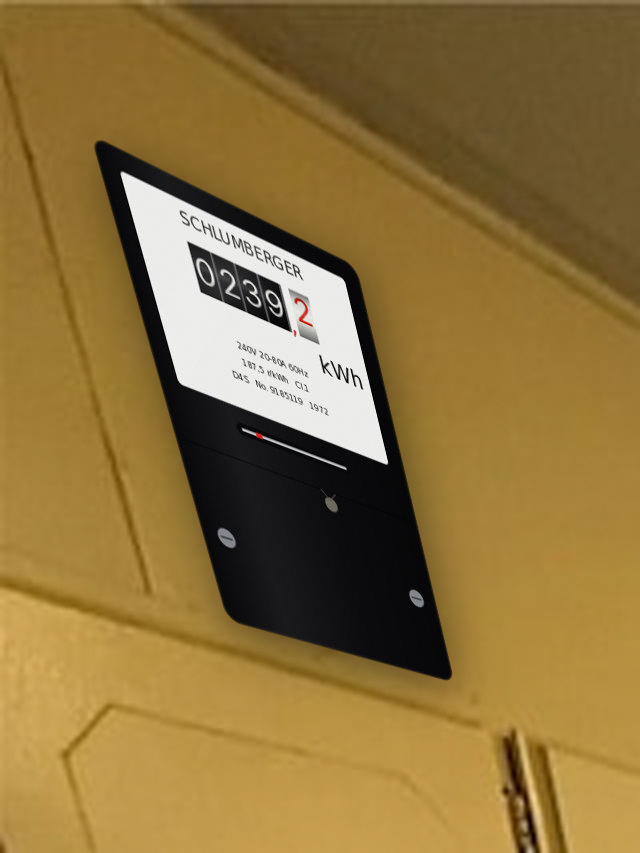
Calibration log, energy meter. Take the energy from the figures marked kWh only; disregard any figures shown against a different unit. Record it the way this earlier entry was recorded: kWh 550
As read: kWh 239.2
